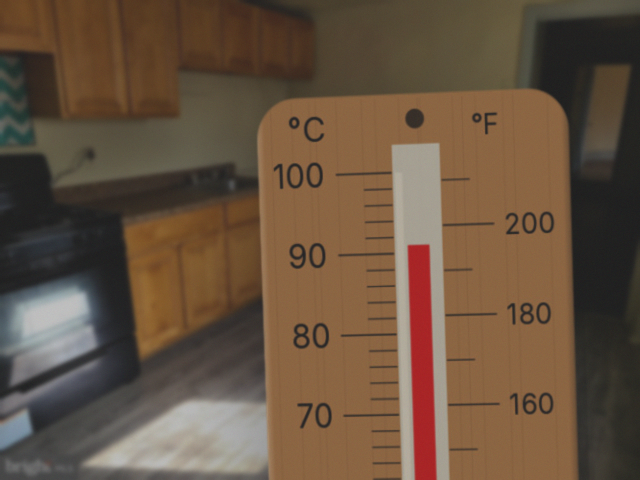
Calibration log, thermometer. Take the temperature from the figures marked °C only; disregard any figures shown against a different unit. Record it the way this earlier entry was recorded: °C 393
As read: °C 91
